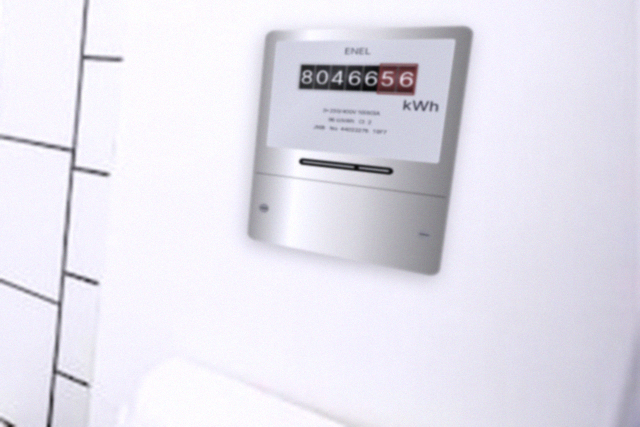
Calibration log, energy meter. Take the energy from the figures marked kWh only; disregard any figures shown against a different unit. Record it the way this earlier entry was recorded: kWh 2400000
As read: kWh 80466.56
